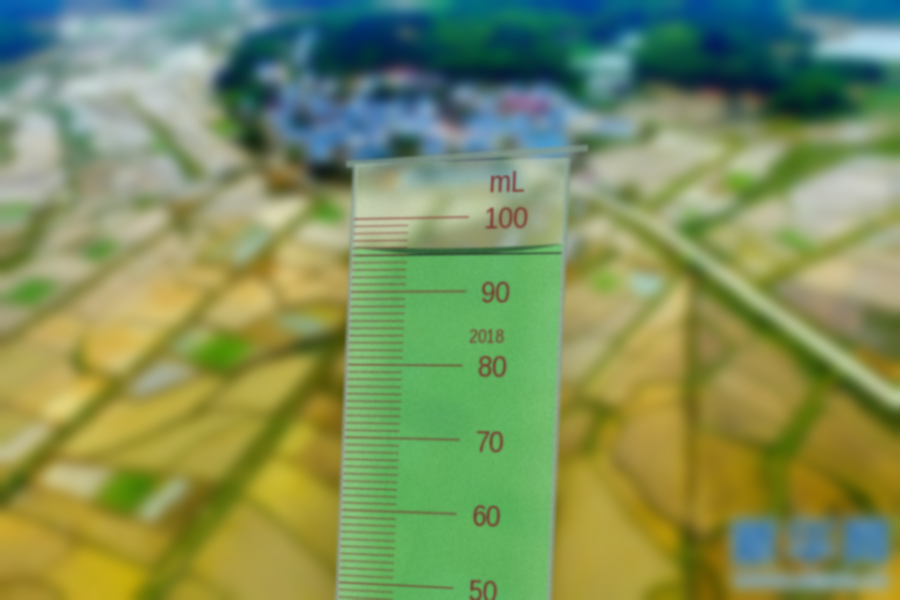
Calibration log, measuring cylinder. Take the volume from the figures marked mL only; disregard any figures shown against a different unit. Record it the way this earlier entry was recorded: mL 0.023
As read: mL 95
